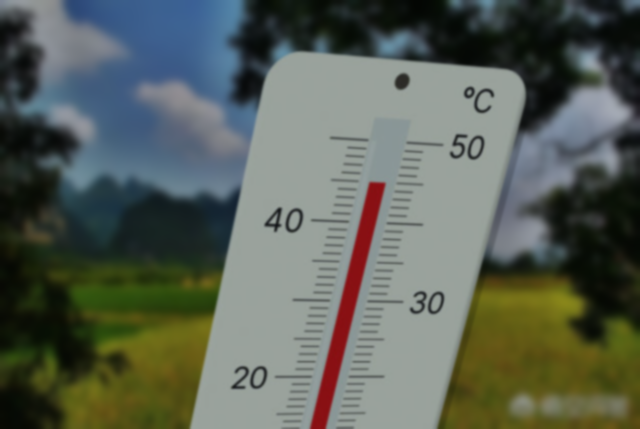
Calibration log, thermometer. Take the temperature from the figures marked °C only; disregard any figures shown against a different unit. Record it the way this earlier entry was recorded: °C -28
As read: °C 45
